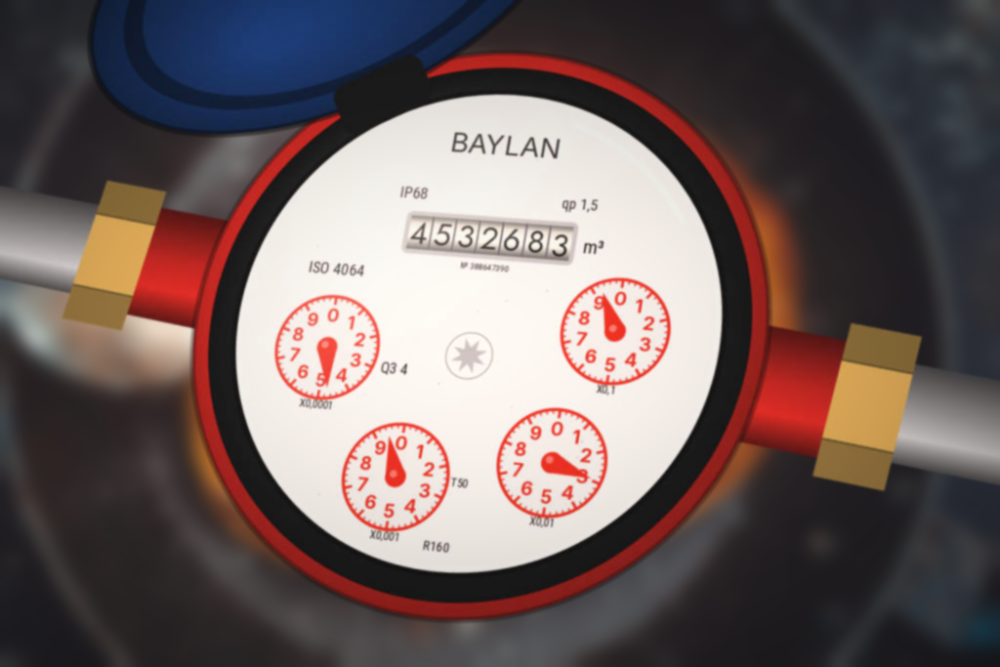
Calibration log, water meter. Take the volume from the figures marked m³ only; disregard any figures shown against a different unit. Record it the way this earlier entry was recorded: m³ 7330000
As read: m³ 4532682.9294
